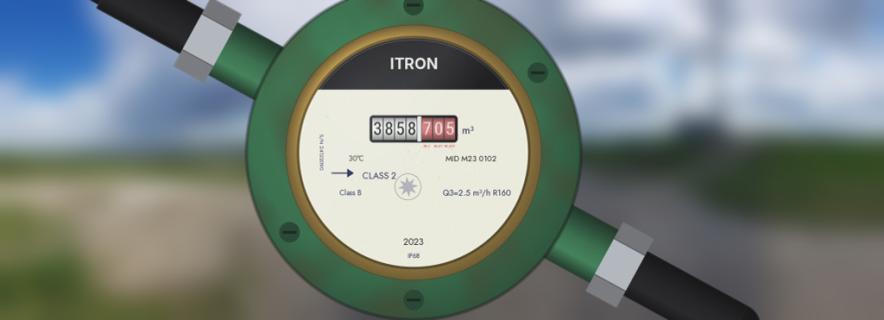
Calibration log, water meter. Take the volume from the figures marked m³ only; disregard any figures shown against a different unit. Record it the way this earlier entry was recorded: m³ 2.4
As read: m³ 3858.705
